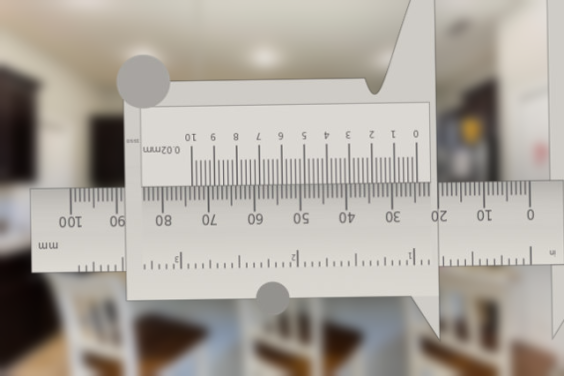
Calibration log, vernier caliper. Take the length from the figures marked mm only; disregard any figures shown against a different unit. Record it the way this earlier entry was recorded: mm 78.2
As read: mm 24.5
